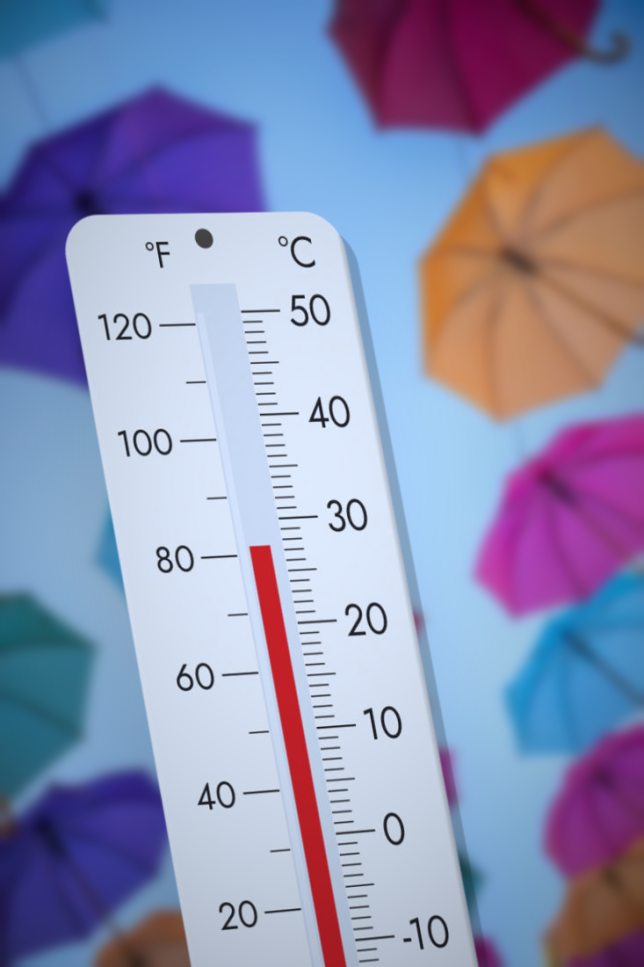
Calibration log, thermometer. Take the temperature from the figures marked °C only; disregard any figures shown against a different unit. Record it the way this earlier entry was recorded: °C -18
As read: °C 27.5
